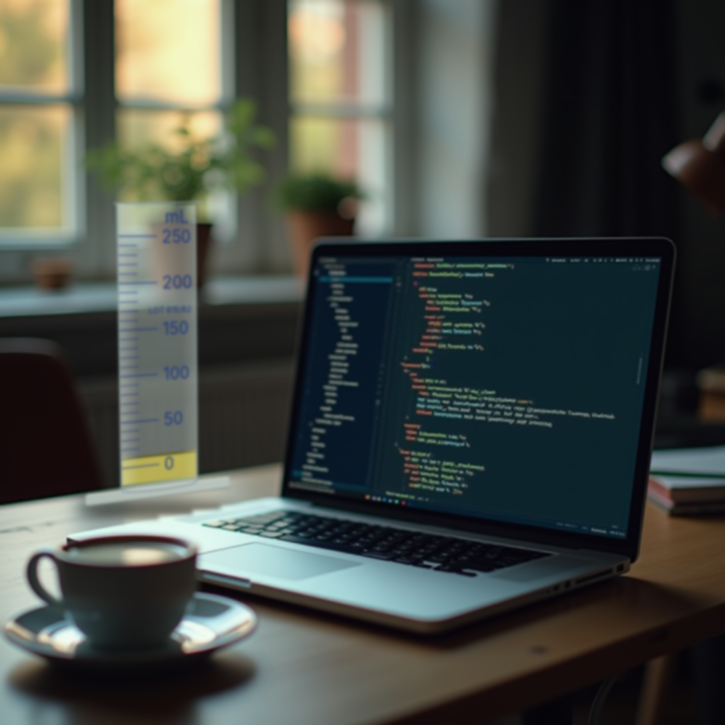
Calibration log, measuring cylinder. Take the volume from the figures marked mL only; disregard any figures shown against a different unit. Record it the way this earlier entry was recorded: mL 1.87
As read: mL 10
